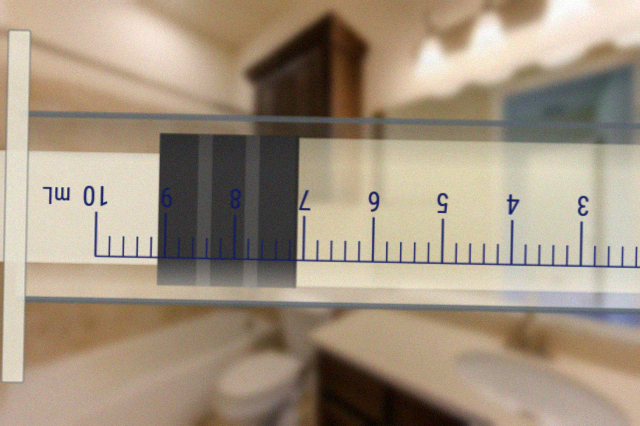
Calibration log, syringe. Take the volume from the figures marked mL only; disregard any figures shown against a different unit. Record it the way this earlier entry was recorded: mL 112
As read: mL 7.1
